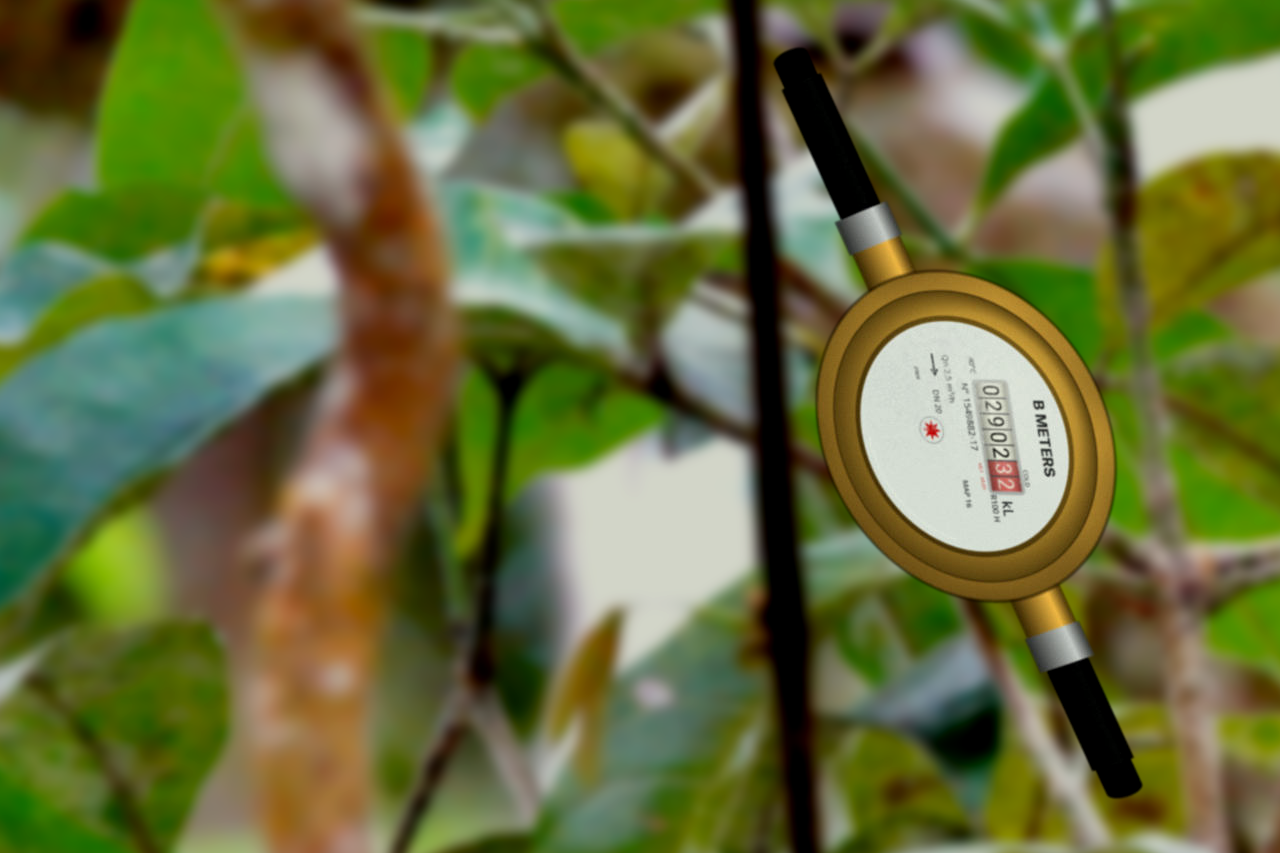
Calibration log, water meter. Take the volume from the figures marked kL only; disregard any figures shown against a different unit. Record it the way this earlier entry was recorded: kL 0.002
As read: kL 2902.32
